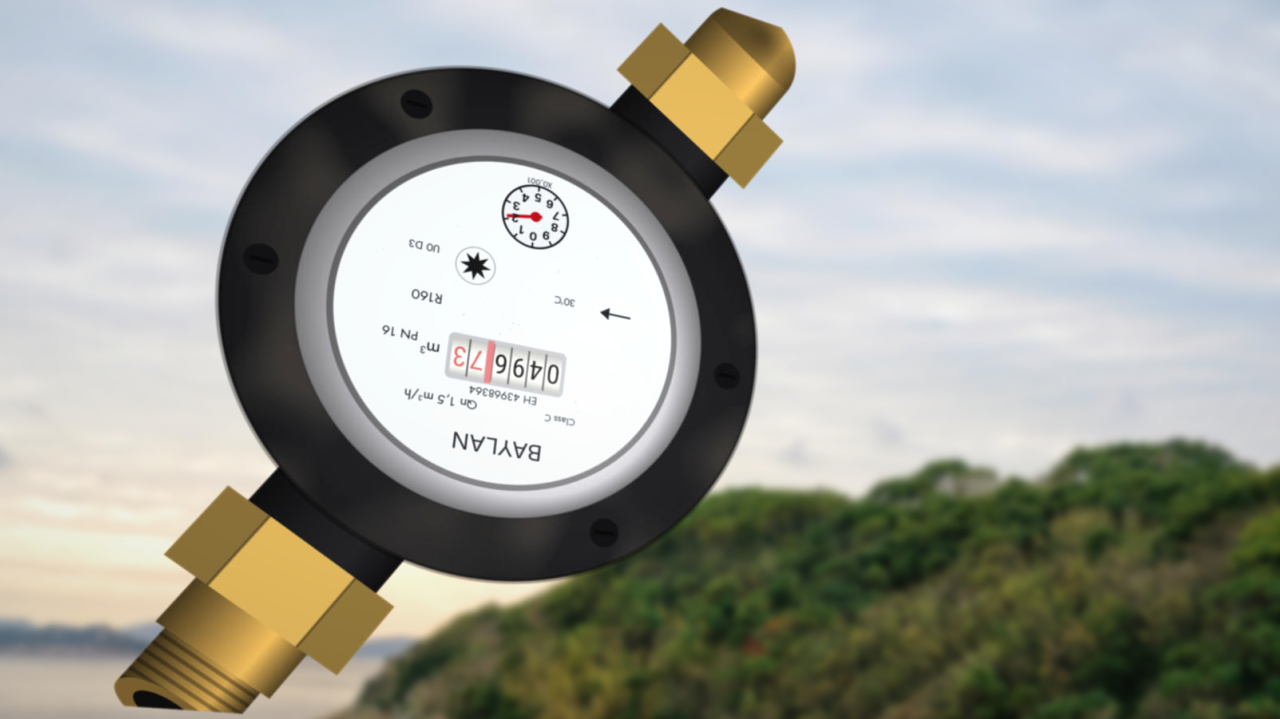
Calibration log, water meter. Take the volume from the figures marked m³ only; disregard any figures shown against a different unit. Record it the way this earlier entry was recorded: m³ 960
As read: m³ 496.732
